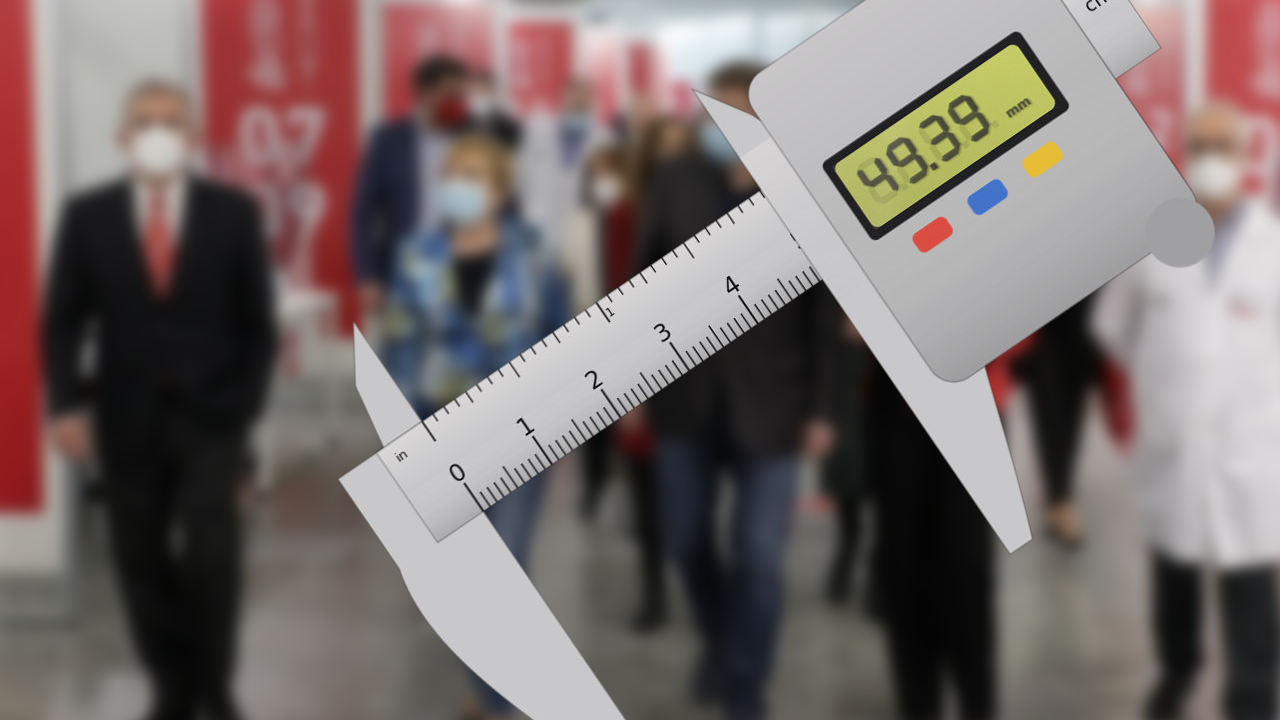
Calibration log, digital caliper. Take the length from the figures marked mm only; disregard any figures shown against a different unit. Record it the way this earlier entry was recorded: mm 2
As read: mm 49.39
